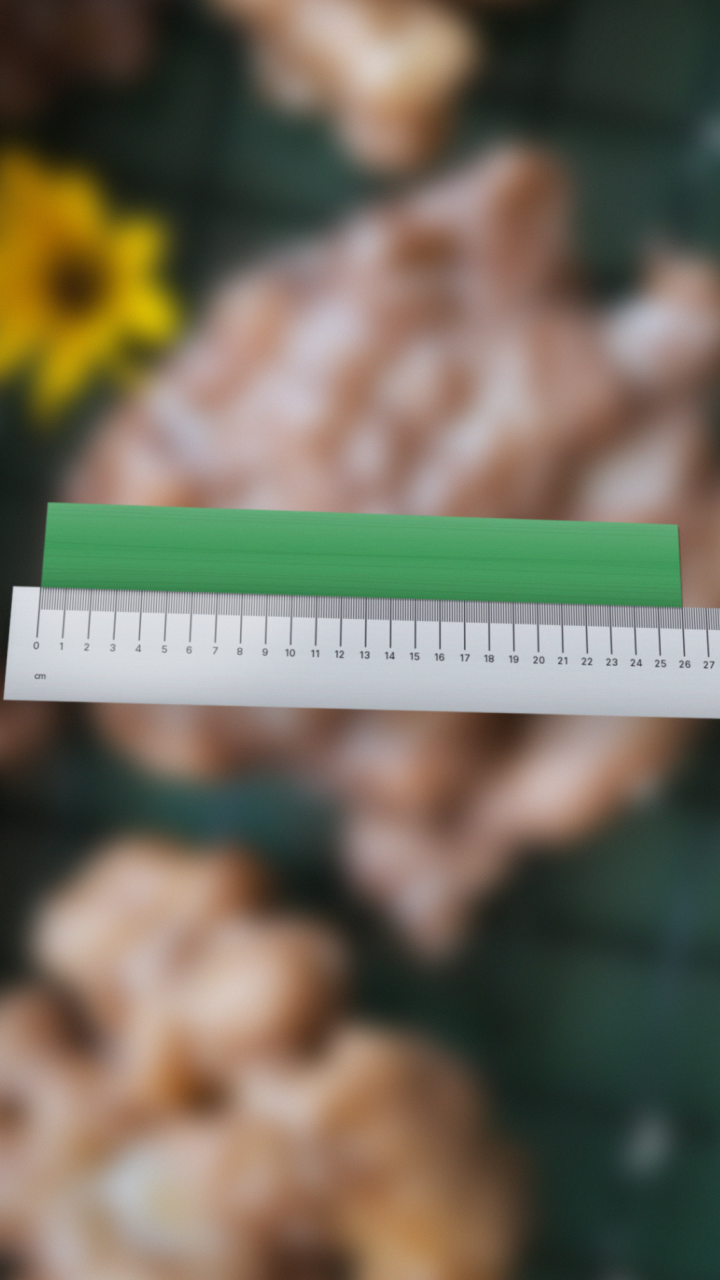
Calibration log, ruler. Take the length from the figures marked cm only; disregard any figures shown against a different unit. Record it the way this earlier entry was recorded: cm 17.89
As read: cm 26
